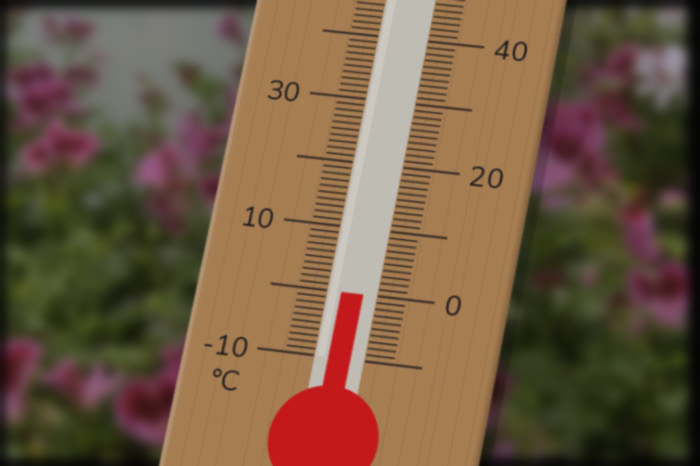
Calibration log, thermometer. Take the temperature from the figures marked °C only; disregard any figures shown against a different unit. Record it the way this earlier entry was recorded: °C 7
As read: °C 0
